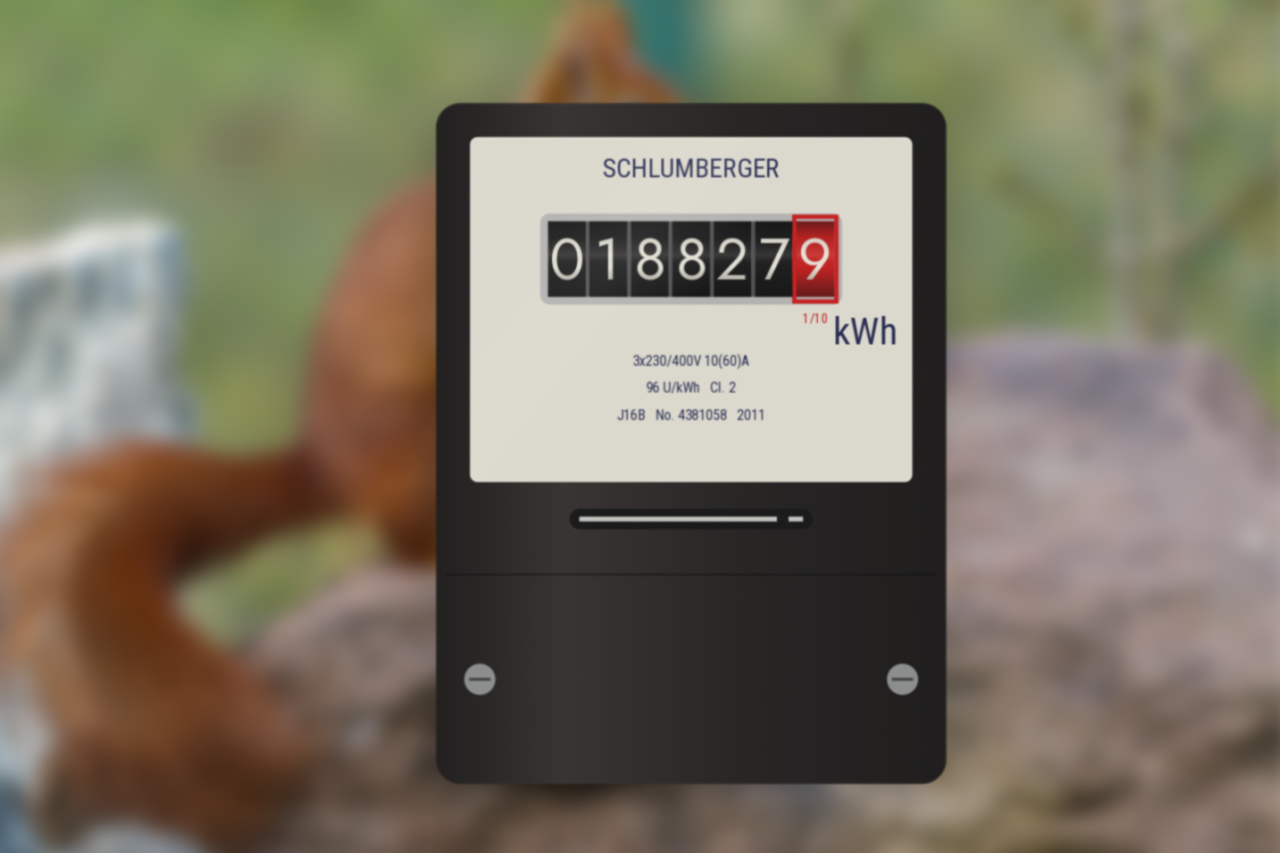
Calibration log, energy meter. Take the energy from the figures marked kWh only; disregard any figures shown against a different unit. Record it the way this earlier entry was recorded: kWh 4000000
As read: kWh 18827.9
